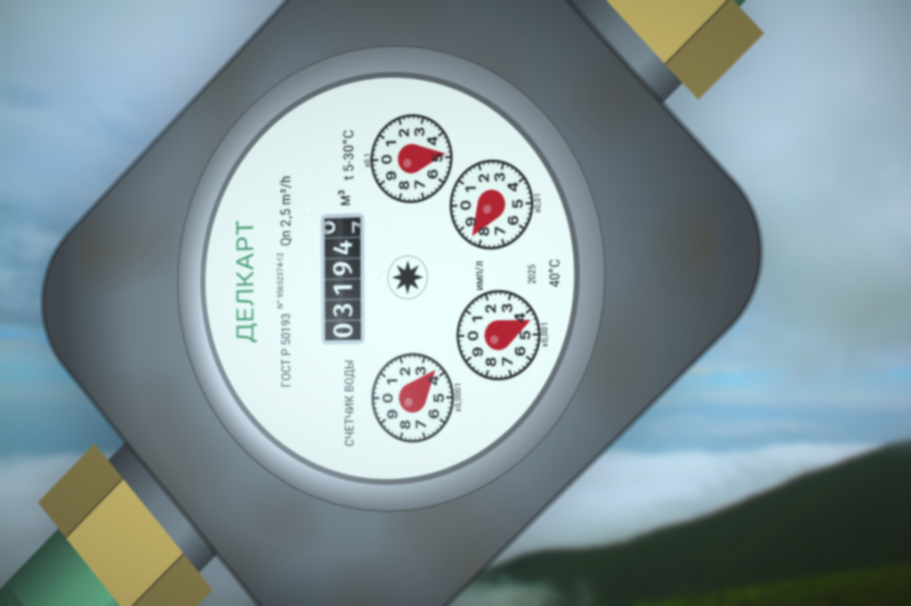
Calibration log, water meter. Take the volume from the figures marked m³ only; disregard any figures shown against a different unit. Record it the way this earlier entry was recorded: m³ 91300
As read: m³ 31946.4843
